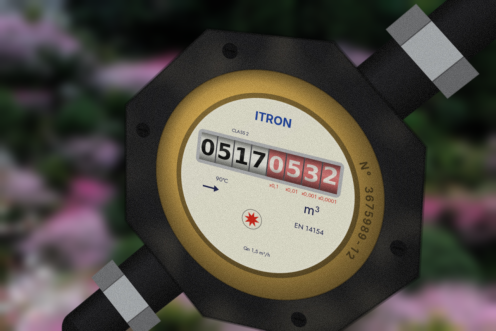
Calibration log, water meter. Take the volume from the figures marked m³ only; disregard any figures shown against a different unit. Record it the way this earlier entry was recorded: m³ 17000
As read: m³ 517.0532
